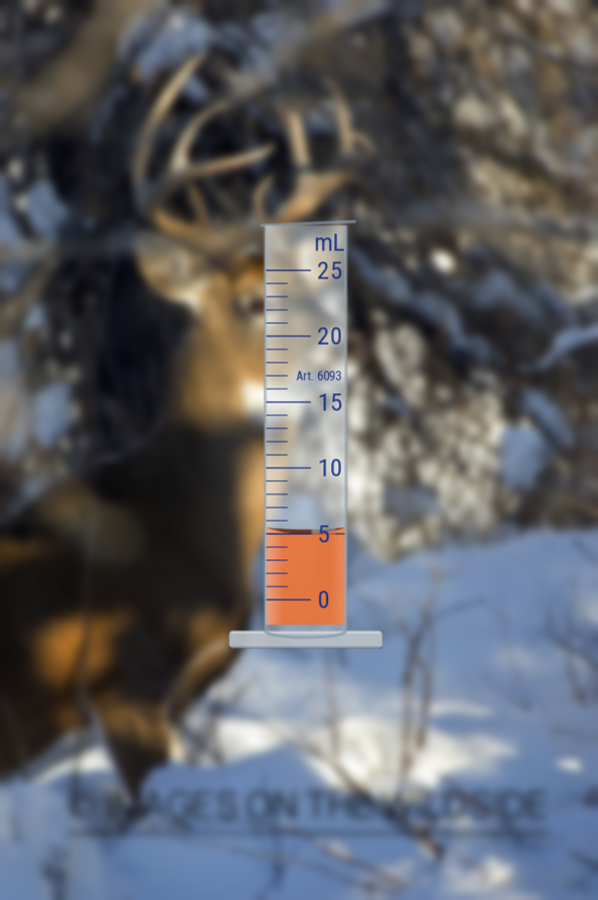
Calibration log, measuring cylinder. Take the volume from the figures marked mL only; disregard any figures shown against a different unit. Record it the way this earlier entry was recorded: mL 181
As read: mL 5
